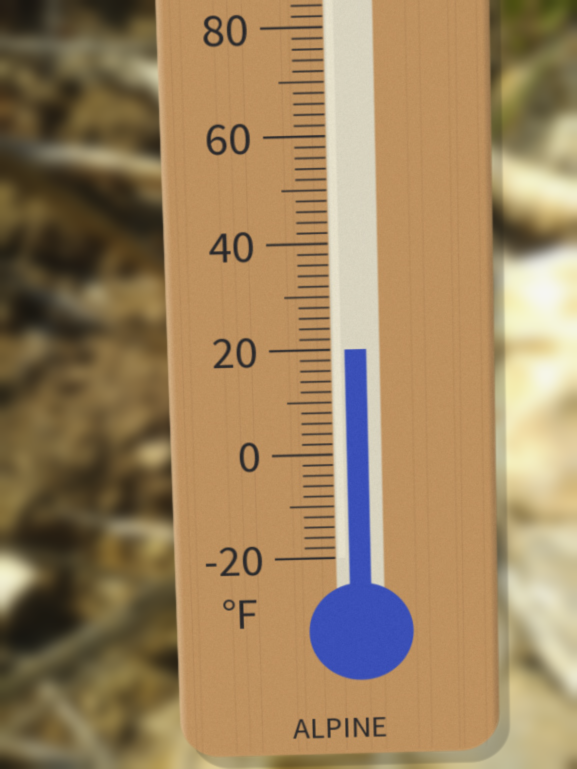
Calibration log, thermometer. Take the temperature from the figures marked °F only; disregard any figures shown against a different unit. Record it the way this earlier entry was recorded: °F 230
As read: °F 20
